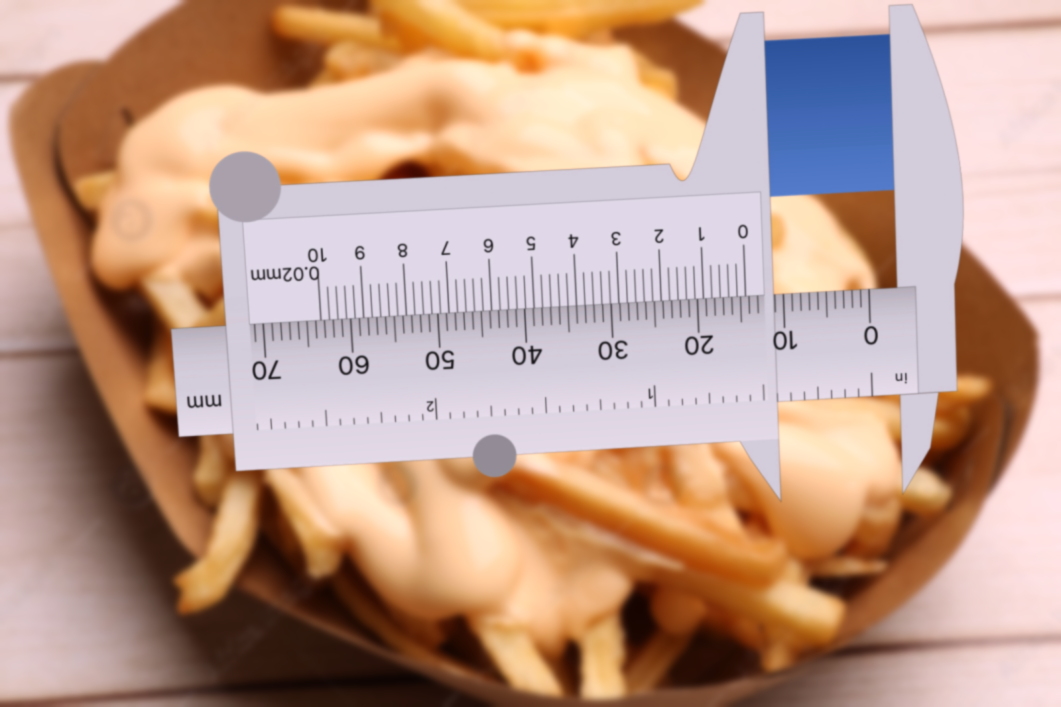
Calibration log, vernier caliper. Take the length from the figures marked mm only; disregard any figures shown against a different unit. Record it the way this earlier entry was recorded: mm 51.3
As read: mm 14.4
